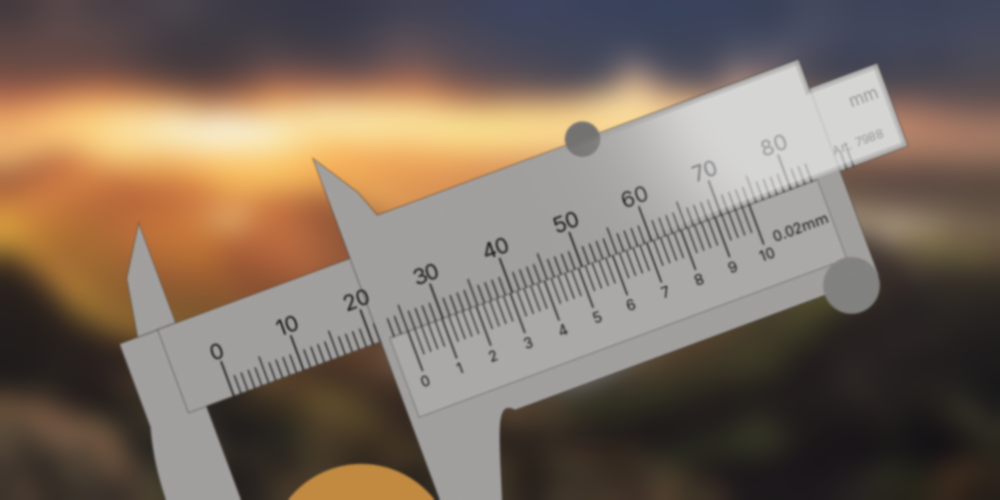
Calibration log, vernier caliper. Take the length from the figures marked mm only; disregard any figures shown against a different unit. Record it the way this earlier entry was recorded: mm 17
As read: mm 25.0
